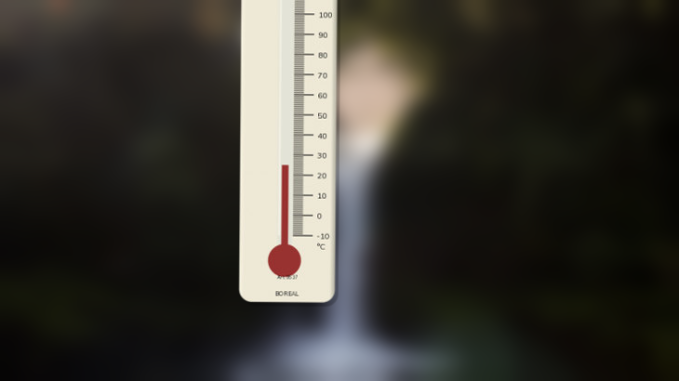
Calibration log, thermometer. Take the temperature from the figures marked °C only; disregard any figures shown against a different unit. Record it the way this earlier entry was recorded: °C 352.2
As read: °C 25
